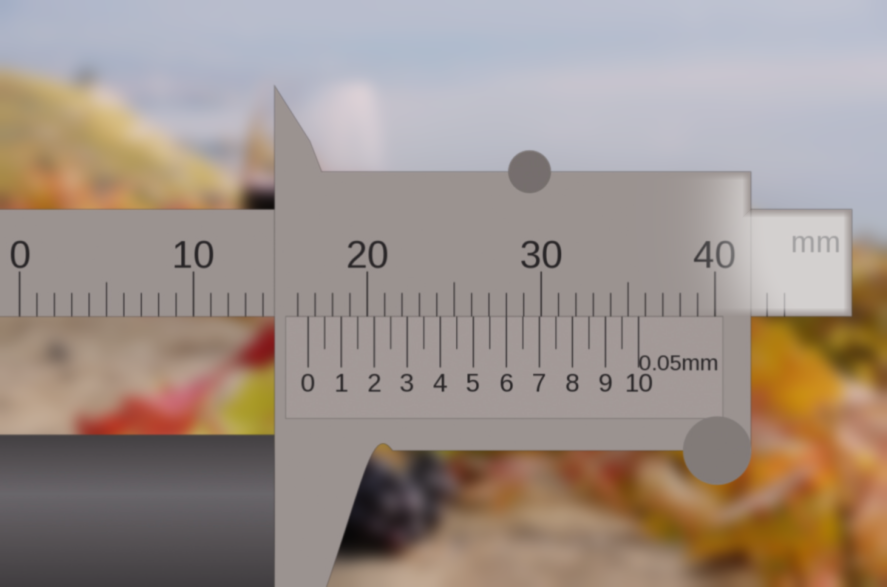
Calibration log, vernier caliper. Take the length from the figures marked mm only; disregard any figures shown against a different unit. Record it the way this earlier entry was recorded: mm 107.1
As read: mm 16.6
